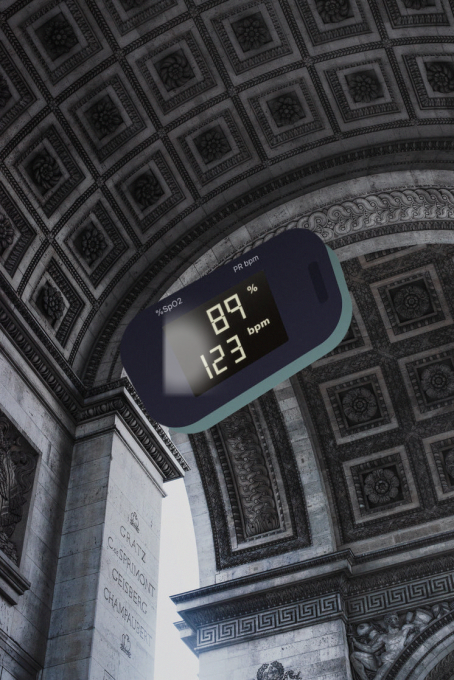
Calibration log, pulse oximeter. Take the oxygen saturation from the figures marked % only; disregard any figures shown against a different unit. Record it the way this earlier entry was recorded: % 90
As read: % 89
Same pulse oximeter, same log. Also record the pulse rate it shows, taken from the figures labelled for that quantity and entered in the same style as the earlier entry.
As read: bpm 123
